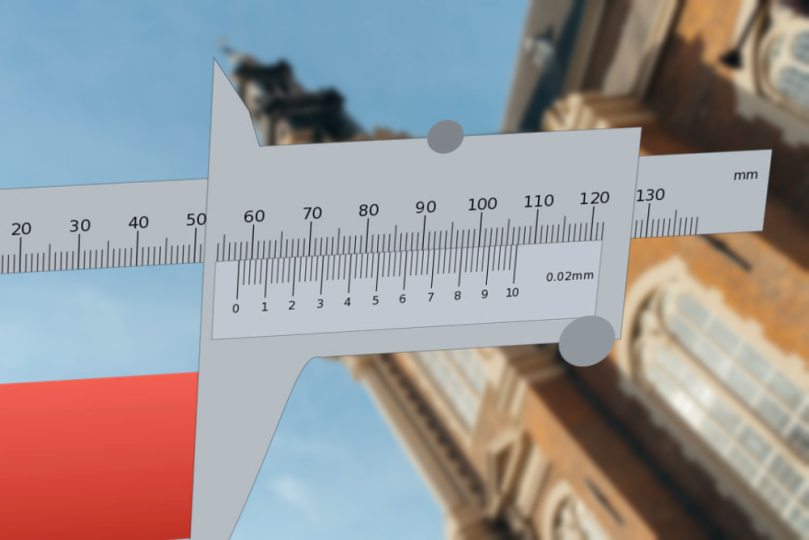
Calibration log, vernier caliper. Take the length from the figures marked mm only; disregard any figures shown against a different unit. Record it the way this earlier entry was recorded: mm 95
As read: mm 57.8
